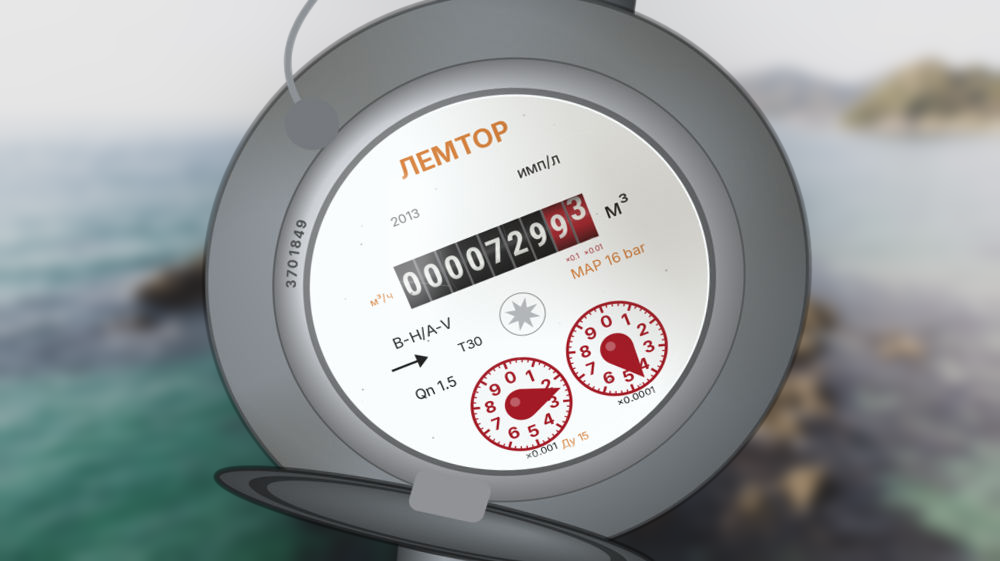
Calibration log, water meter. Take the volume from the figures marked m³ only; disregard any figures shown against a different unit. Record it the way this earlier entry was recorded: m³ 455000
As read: m³ 729.9324
